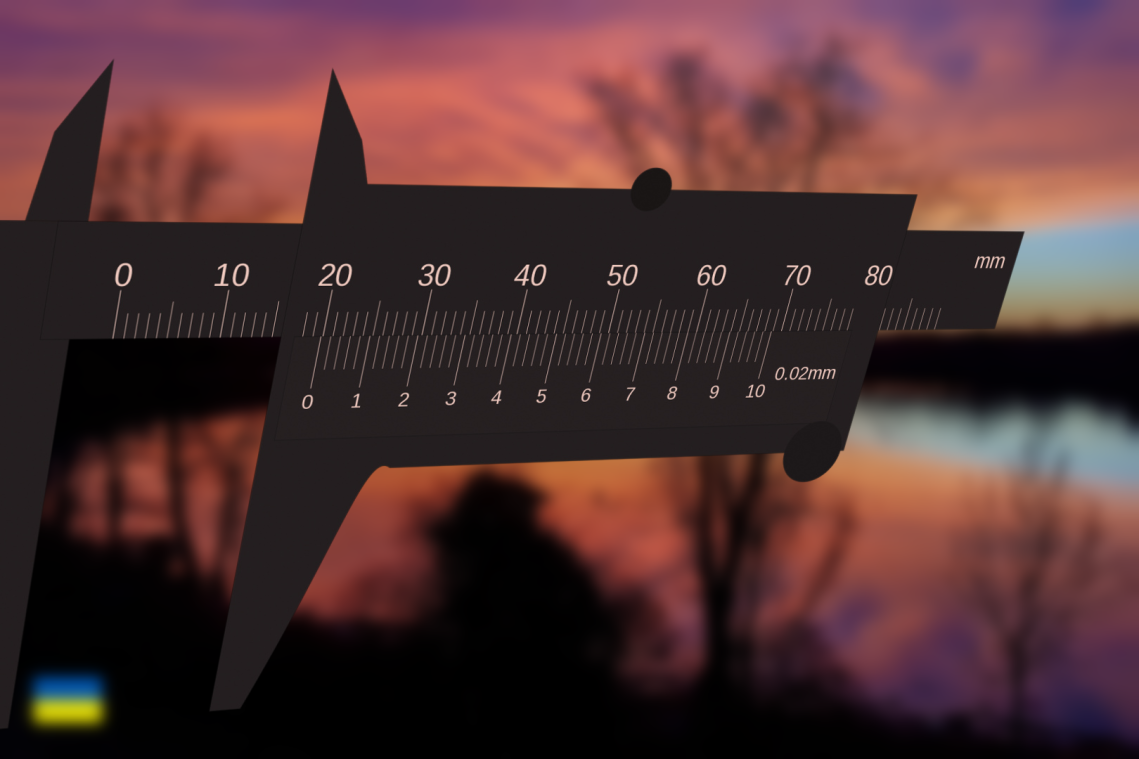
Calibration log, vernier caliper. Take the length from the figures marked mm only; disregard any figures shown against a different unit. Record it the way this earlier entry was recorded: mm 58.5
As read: mm 19.8
